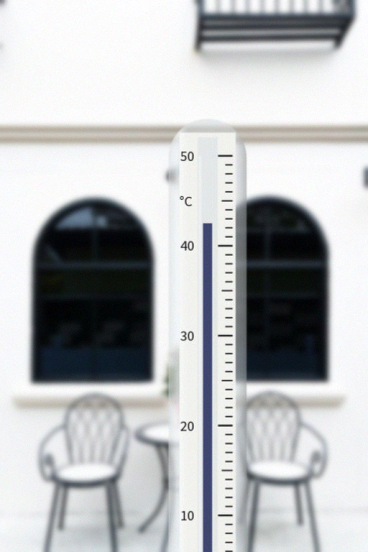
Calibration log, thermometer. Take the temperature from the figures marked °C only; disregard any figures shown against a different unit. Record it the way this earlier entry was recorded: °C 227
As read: °C 42.5
